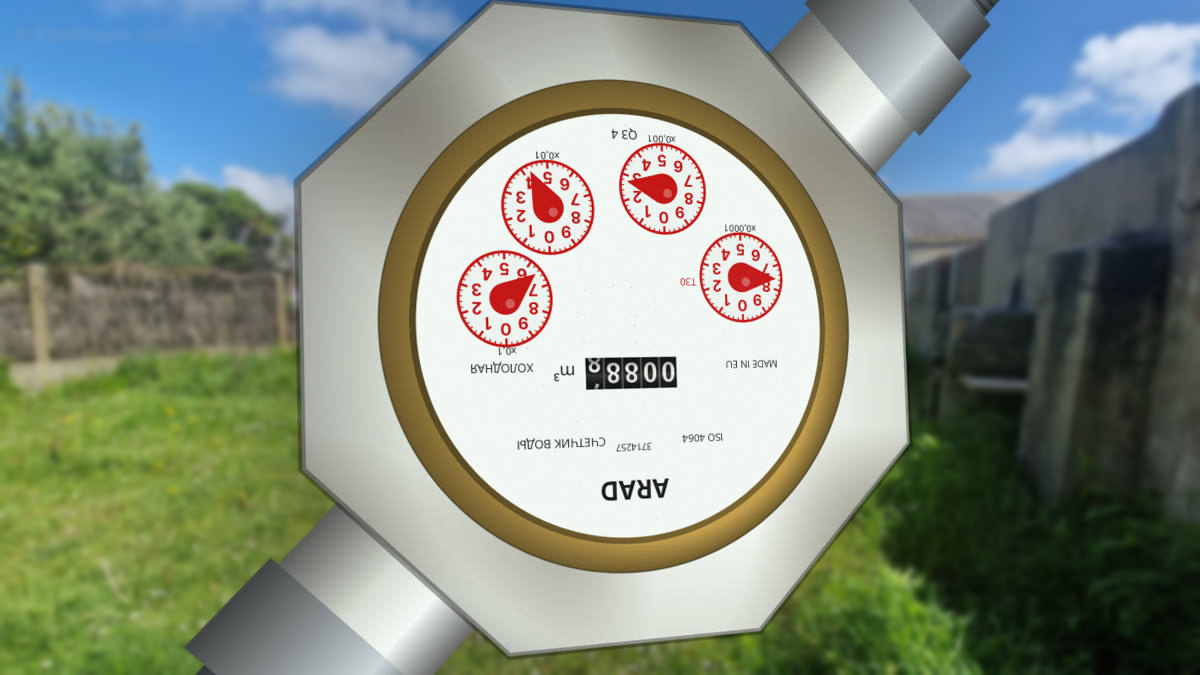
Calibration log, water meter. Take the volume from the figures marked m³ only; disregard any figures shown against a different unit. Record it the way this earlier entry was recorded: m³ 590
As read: m³ 887.6427
